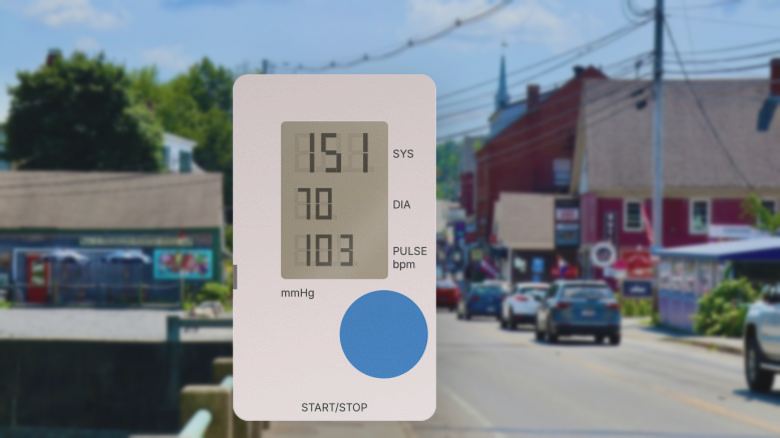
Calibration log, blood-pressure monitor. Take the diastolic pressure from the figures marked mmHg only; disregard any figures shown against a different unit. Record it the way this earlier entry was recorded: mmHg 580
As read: mmHg 70
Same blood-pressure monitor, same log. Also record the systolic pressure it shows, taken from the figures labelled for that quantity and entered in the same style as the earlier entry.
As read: mmHg 151
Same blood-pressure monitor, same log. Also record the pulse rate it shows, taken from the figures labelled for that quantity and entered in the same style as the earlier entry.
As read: bpm 103
